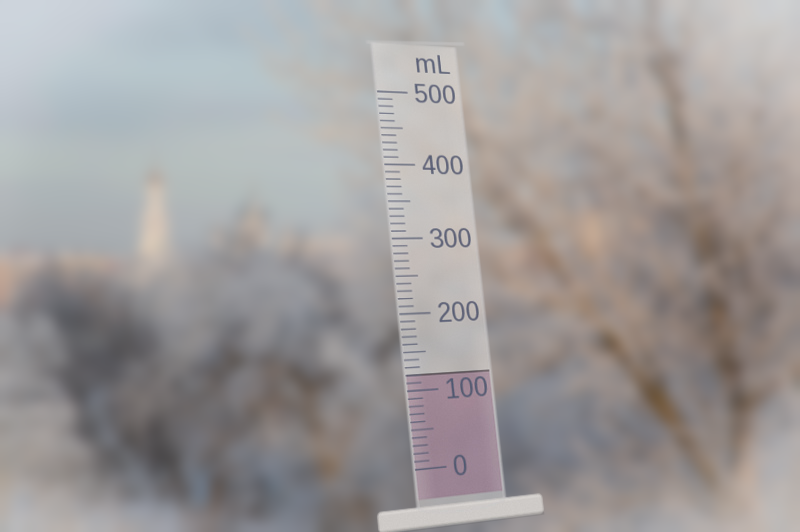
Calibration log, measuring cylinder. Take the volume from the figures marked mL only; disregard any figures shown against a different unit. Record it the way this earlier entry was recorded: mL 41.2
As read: mL 120
